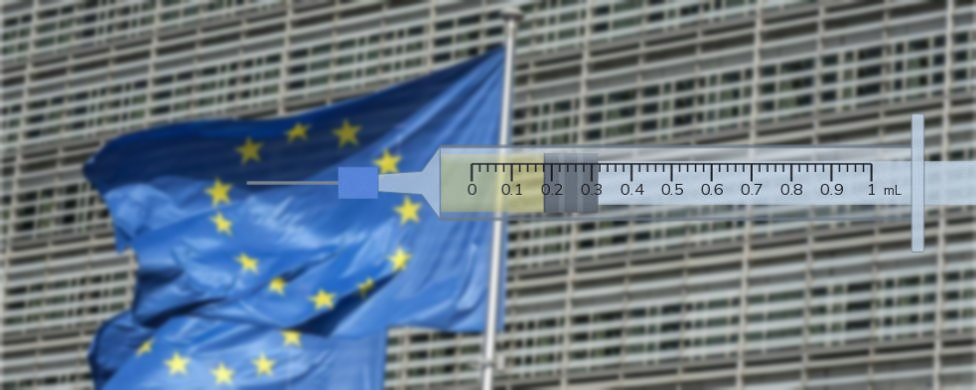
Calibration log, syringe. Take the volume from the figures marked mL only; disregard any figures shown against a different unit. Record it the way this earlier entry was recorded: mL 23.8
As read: mL 0.18
